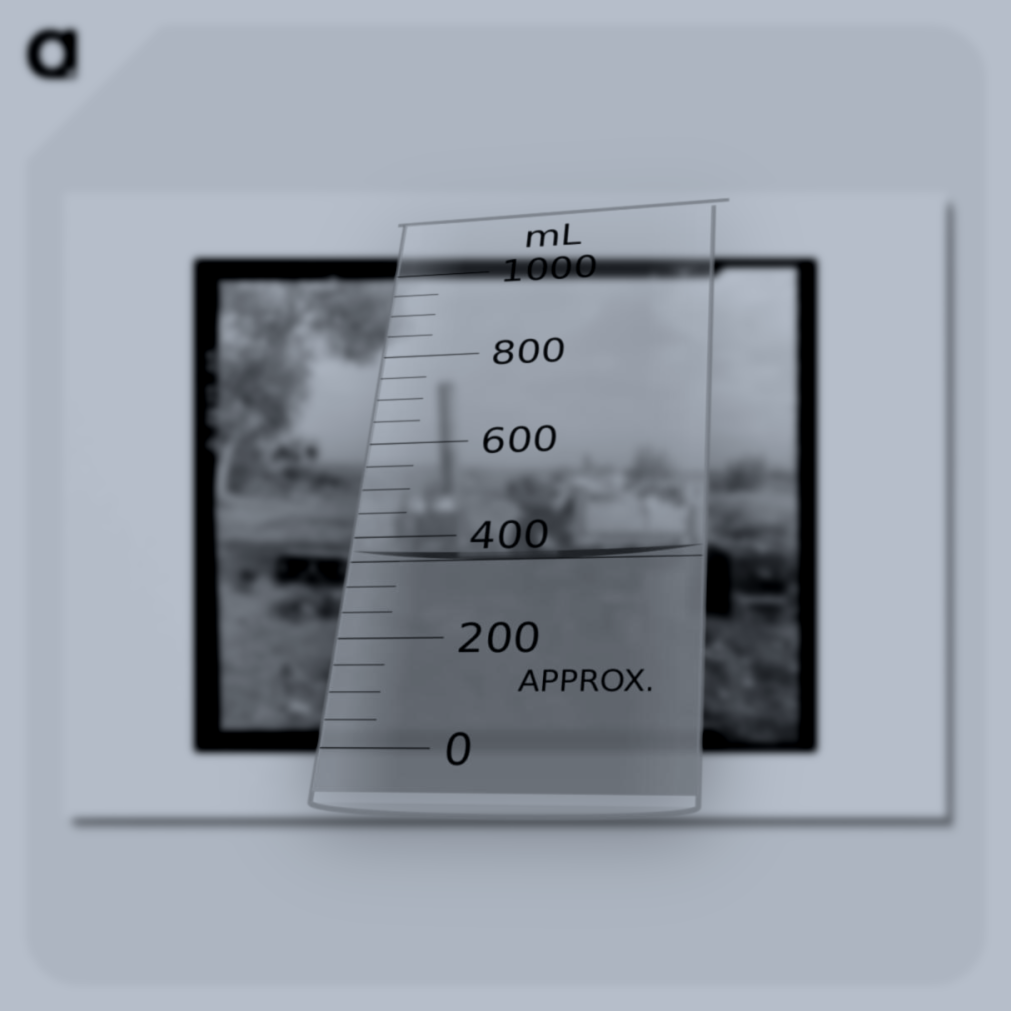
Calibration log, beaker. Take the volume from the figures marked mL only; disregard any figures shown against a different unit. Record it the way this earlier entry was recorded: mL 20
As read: mL 350
